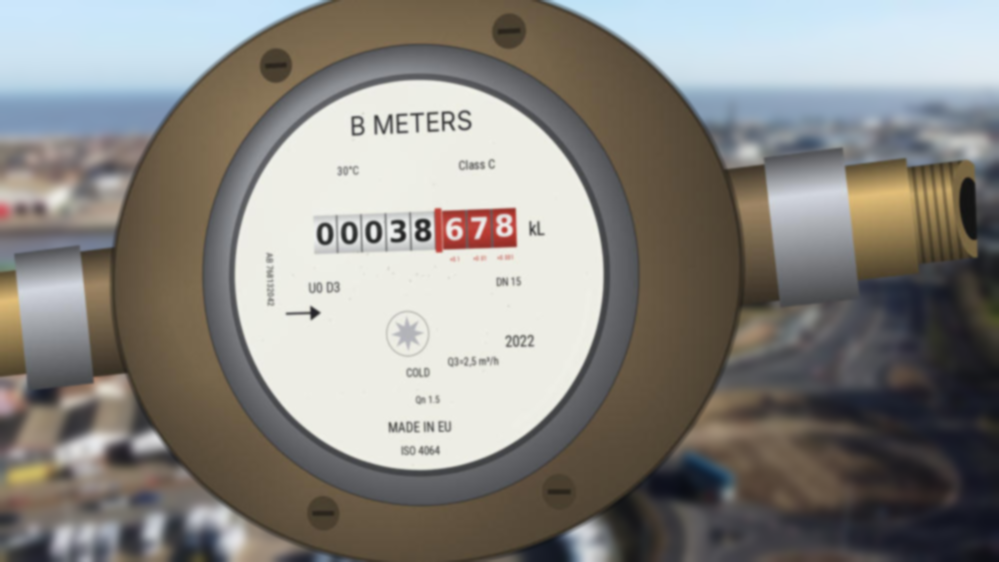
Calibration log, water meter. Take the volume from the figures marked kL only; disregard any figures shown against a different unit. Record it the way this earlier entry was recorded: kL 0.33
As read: kL 38.678
